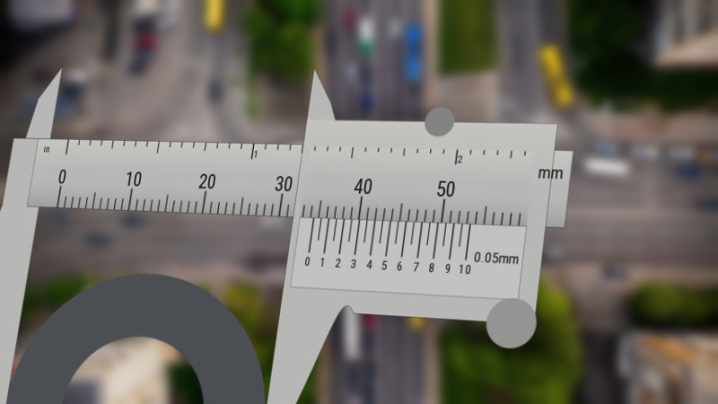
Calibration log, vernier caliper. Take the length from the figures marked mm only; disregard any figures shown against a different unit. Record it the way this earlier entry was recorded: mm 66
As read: mm 34.4
